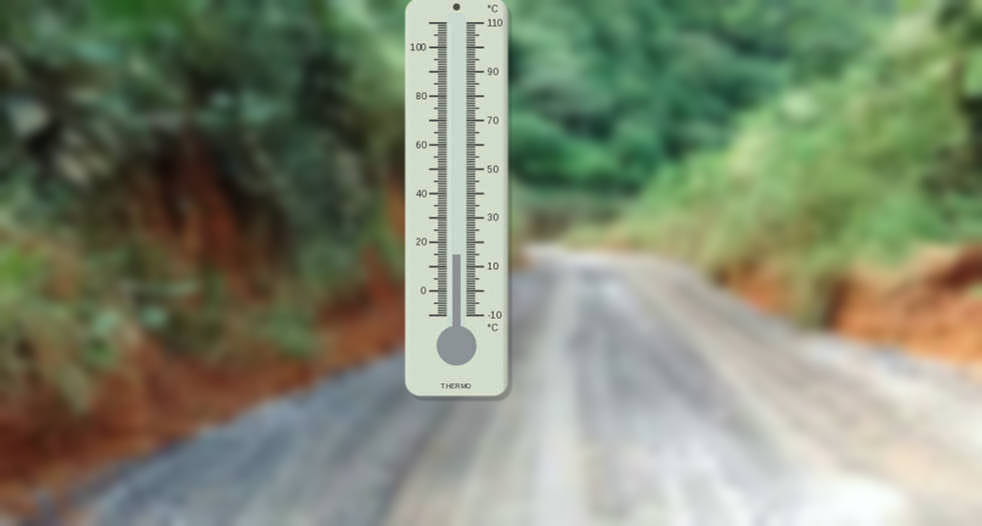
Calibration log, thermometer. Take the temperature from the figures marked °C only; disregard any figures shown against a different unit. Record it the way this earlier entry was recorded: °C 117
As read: °C 15
